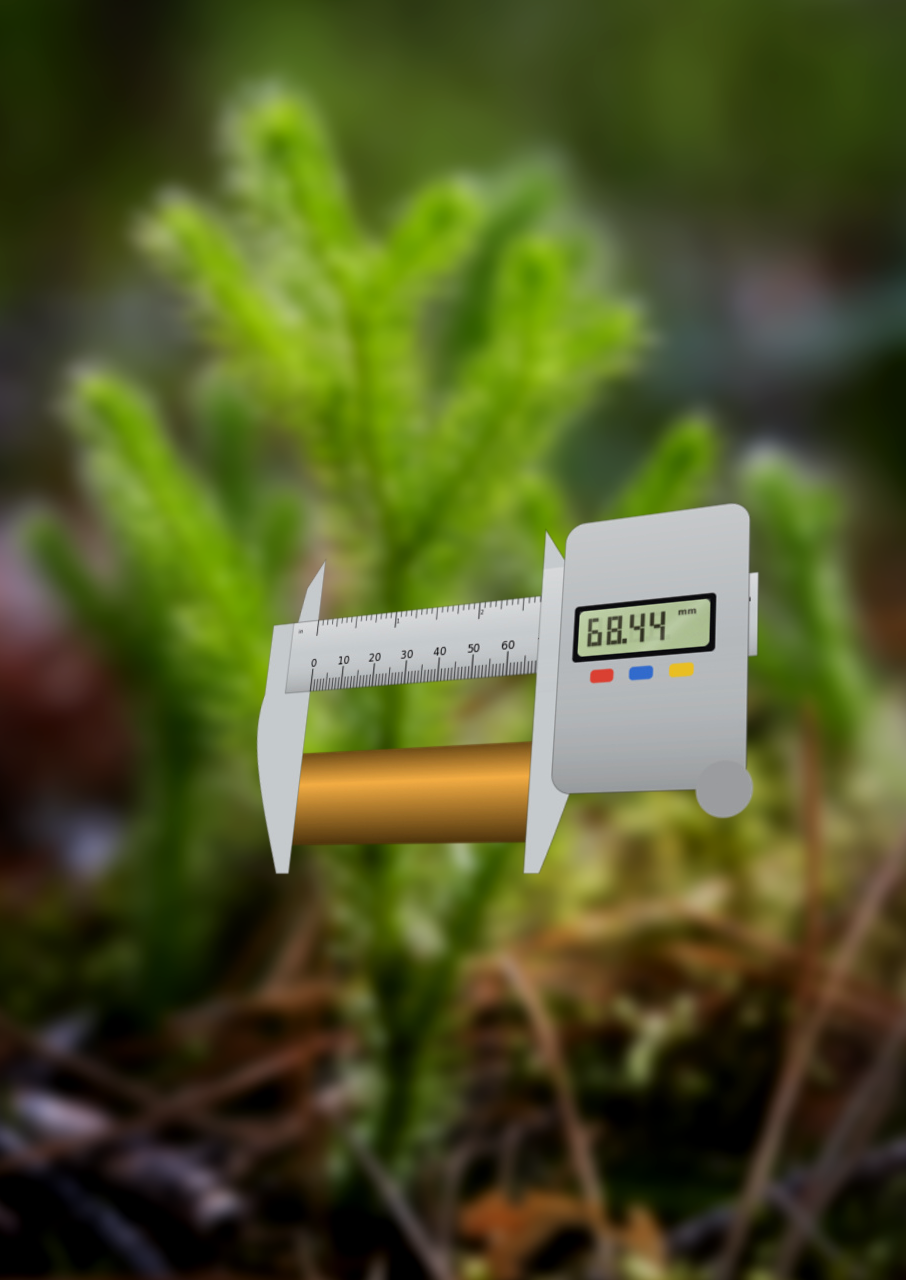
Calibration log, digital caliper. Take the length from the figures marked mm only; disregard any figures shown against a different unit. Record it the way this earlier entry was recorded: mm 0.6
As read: mm 68.44
